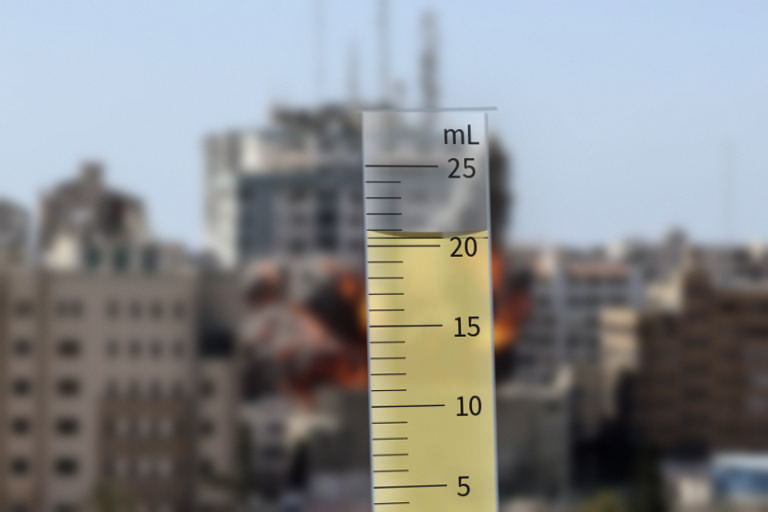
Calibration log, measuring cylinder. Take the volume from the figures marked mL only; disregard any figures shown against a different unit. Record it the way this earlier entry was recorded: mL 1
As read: mL 20.5
